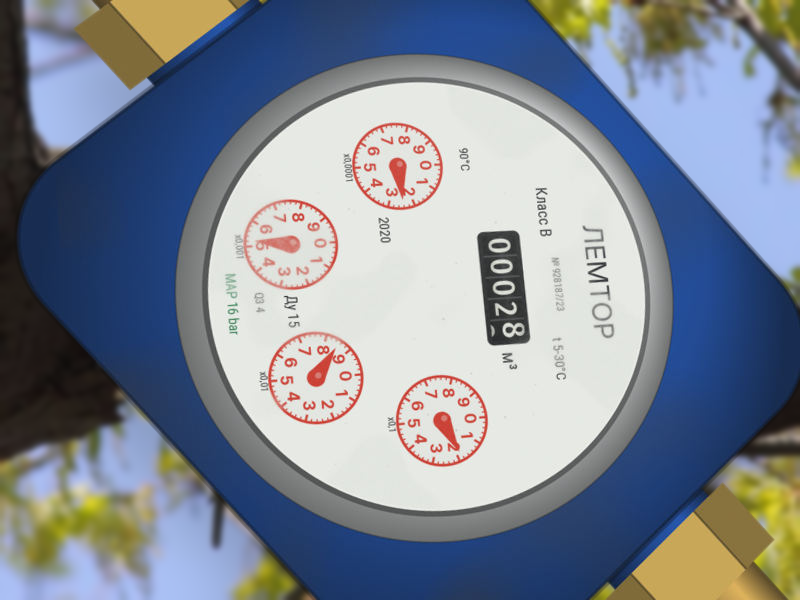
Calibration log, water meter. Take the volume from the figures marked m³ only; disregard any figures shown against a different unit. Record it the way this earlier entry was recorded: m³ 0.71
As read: m³ 28.1852
